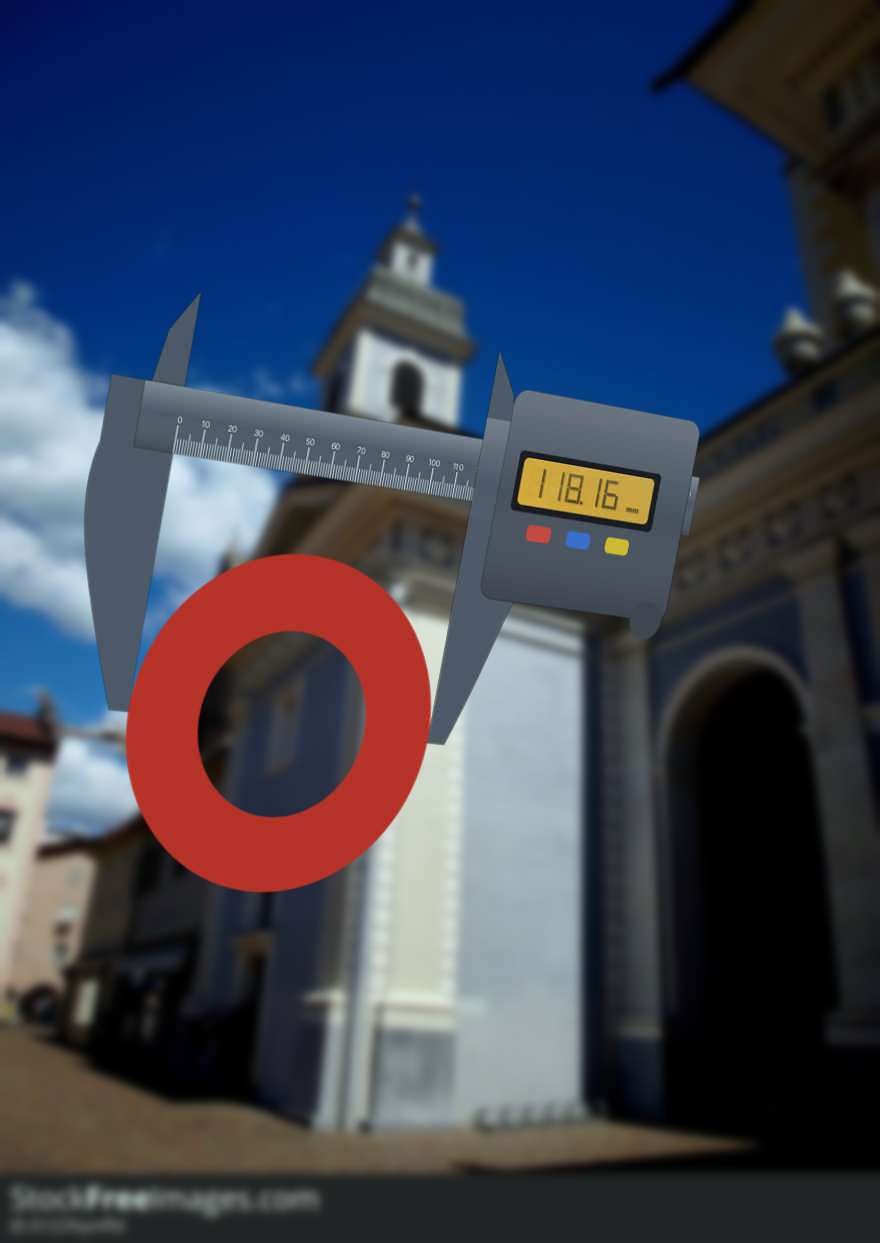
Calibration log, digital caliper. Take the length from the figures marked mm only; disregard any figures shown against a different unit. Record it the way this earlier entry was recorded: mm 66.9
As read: mm 118.16
